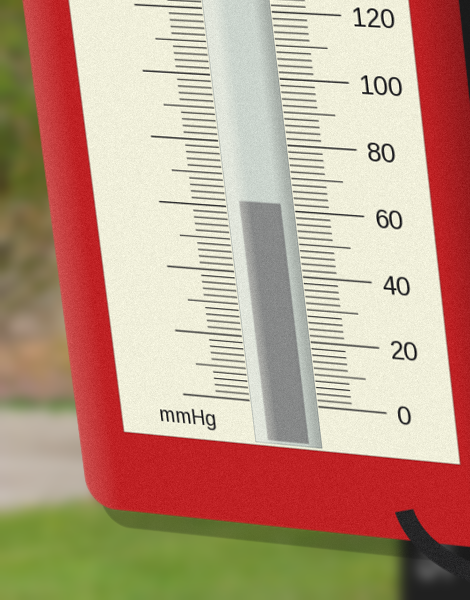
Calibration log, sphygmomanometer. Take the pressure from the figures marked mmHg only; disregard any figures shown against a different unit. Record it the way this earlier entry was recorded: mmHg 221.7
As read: mmHg 62
